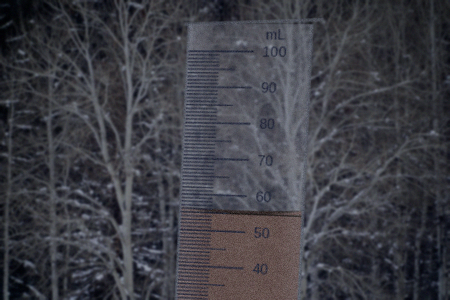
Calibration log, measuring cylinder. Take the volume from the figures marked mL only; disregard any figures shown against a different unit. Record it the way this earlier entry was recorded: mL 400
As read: mL 55
